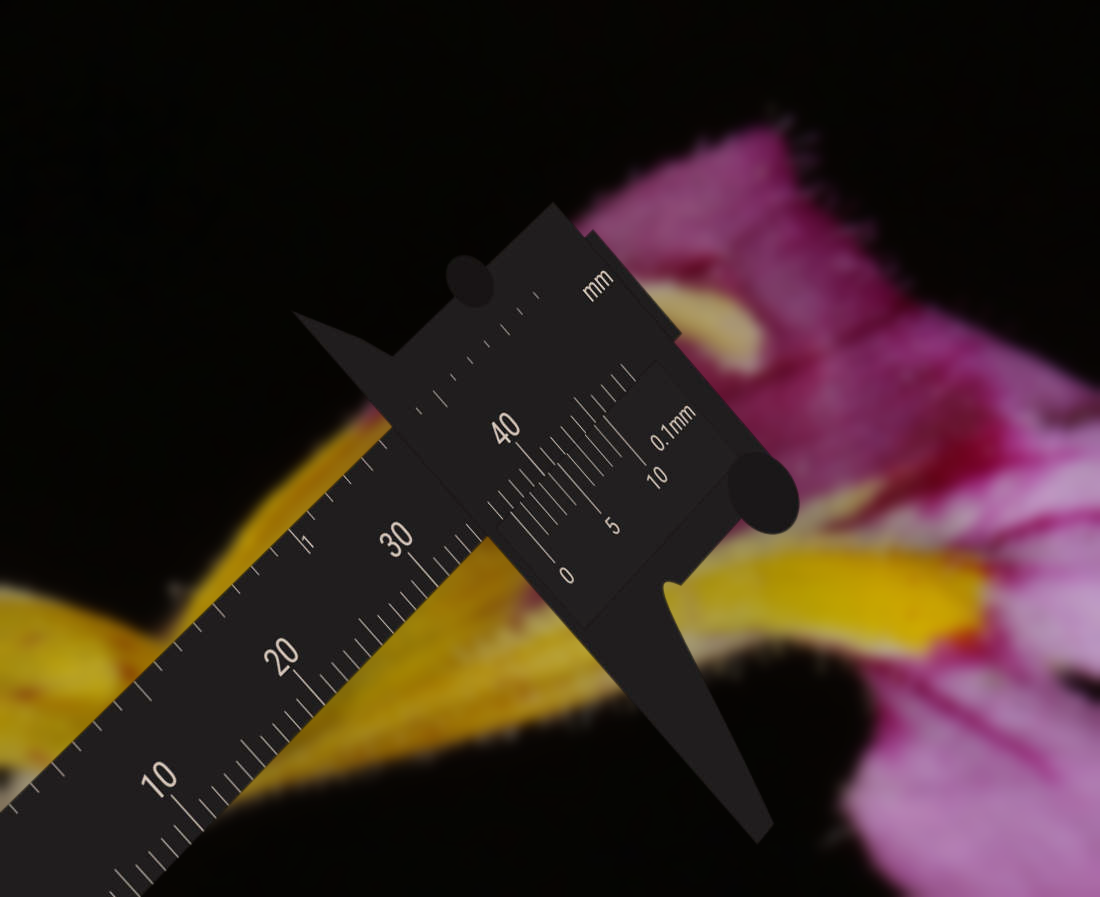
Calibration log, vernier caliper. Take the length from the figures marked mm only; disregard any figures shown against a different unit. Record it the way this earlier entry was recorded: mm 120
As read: mm 36.7
